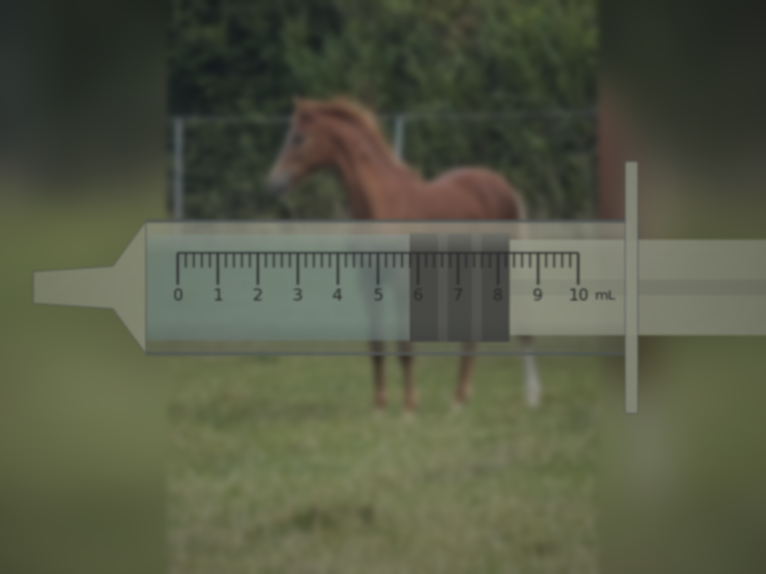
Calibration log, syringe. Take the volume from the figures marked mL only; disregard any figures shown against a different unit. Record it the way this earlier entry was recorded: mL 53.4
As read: mL 5.8
